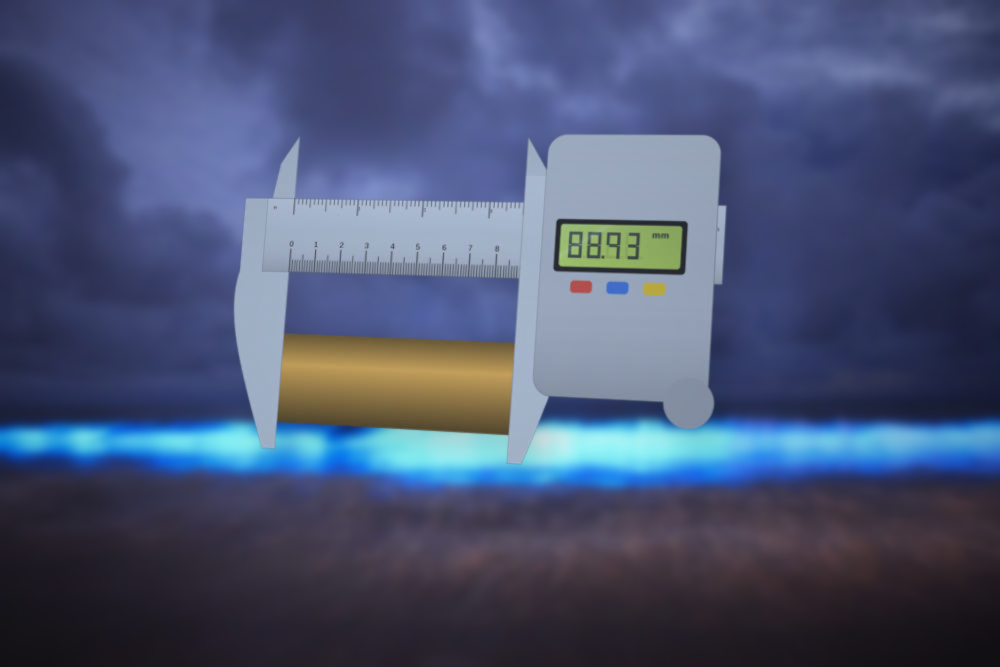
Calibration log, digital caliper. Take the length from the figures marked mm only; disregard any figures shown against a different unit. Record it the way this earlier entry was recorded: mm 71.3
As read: mm 88.93
